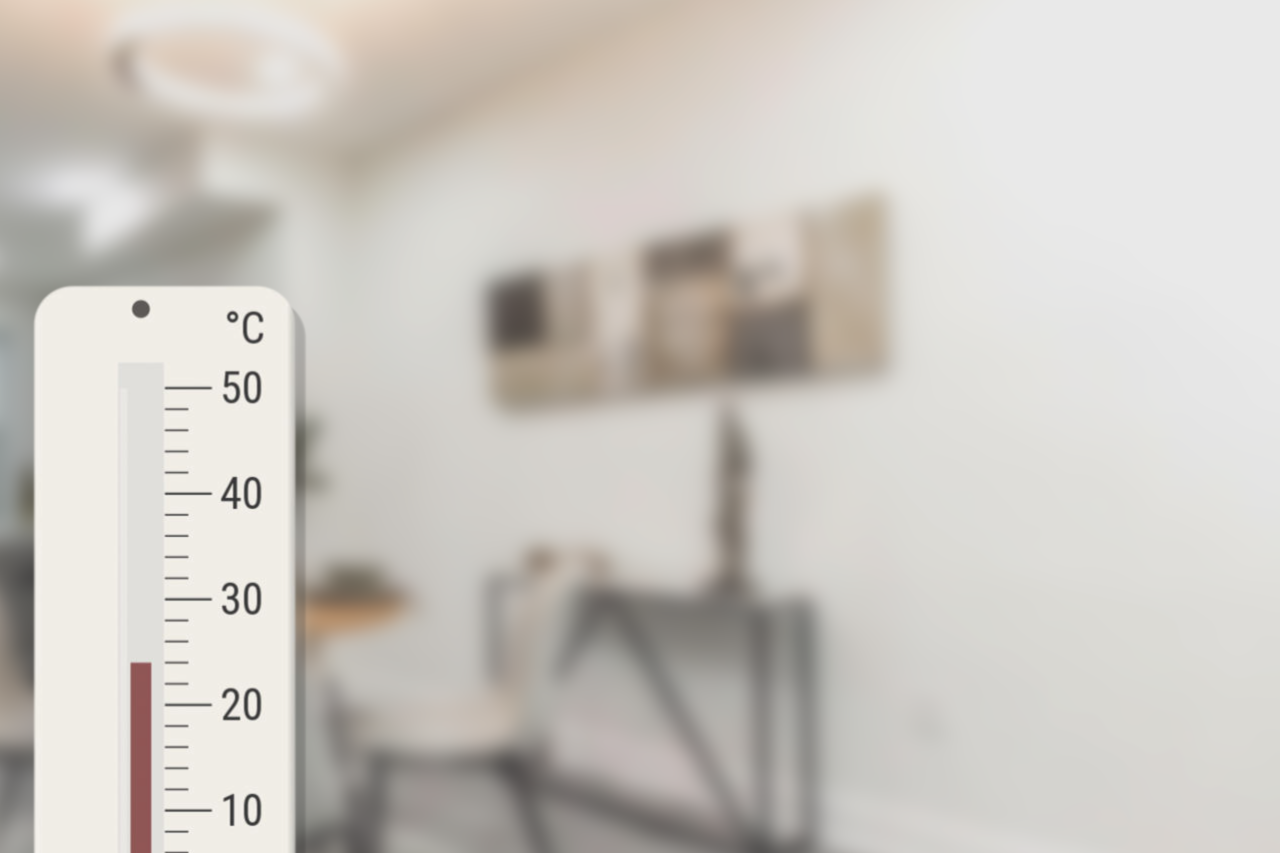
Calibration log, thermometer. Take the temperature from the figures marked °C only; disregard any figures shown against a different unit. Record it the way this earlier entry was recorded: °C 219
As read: °C 24
